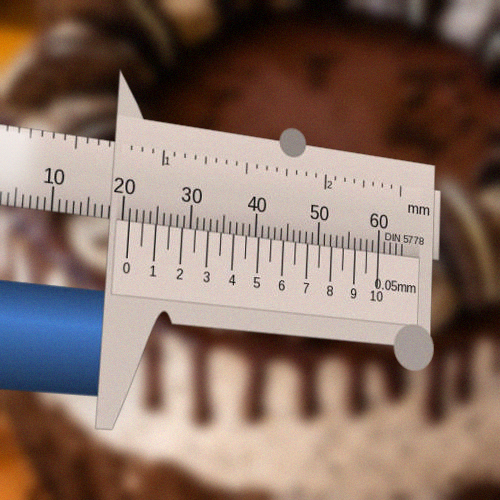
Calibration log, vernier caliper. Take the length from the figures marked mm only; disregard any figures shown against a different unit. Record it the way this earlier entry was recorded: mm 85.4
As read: mm 21.0
